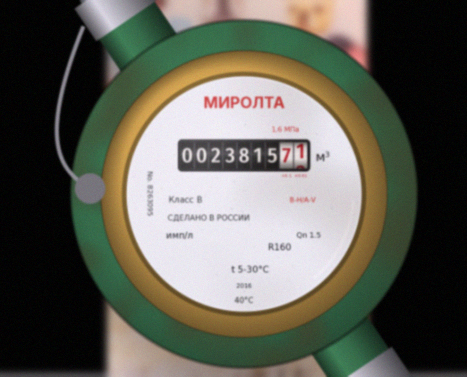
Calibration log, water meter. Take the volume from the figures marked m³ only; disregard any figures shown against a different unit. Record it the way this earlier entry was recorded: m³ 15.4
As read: m³ 23815.71
